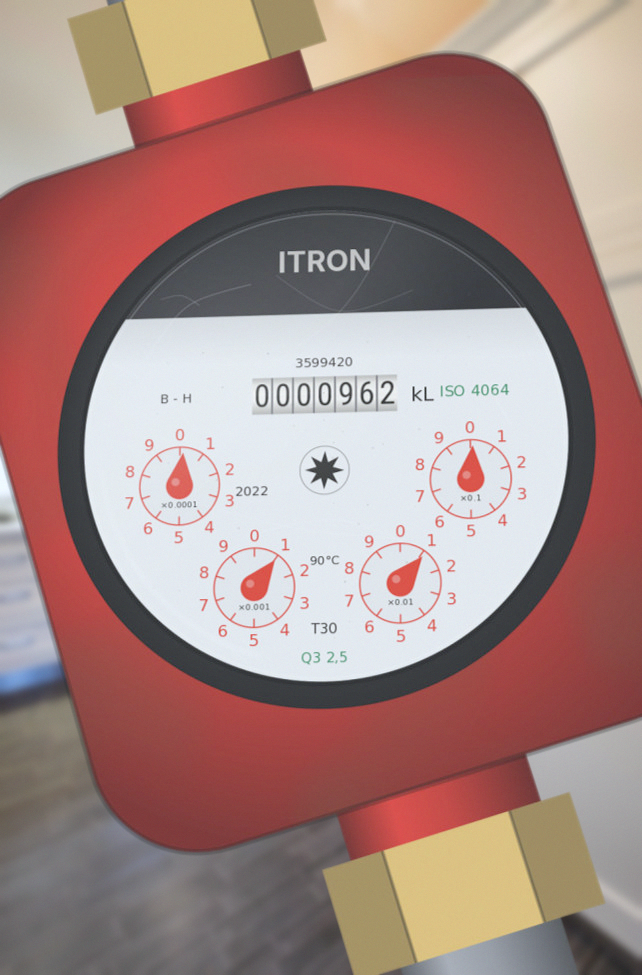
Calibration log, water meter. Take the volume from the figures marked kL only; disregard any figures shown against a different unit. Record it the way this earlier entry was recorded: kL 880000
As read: kL 962.0110
